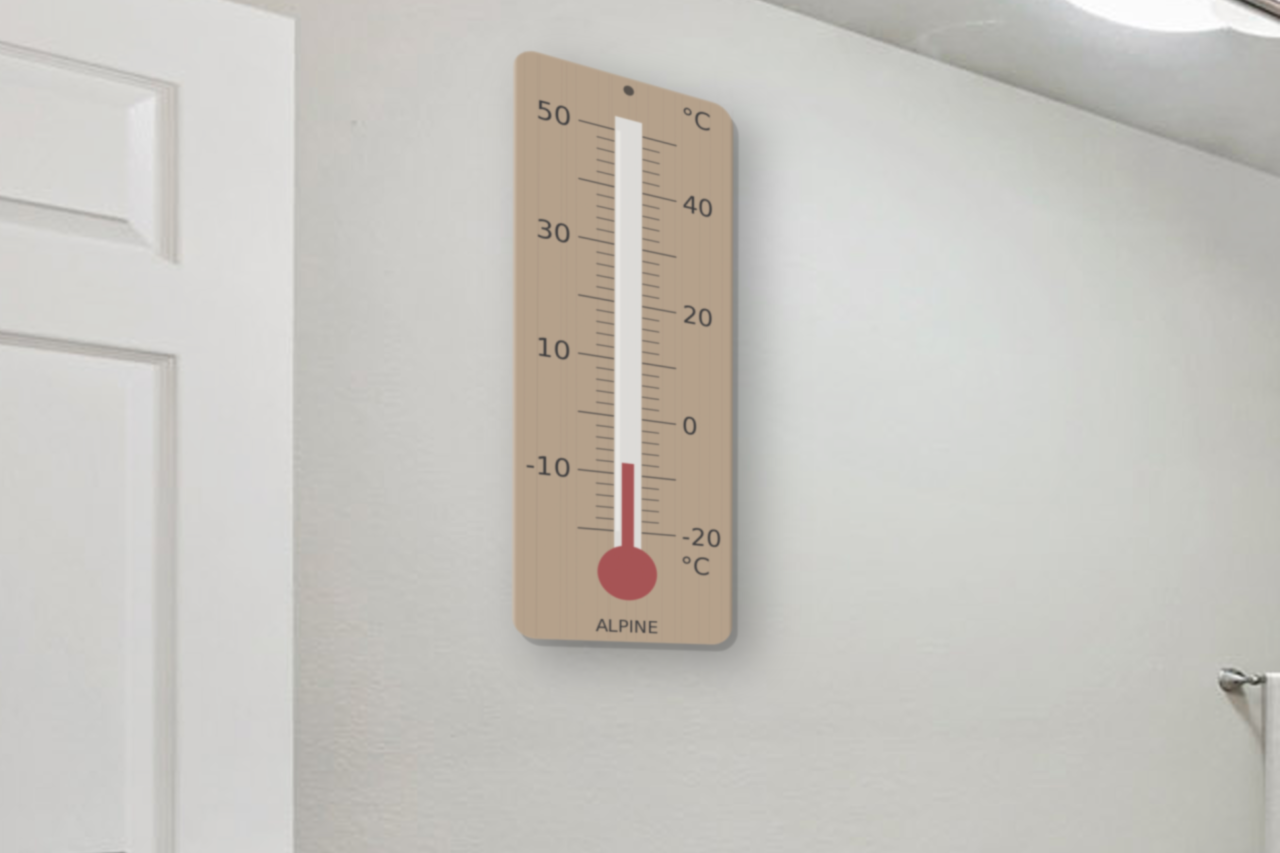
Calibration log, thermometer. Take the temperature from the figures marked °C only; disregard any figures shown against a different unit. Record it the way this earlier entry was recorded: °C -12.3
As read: °C -8
